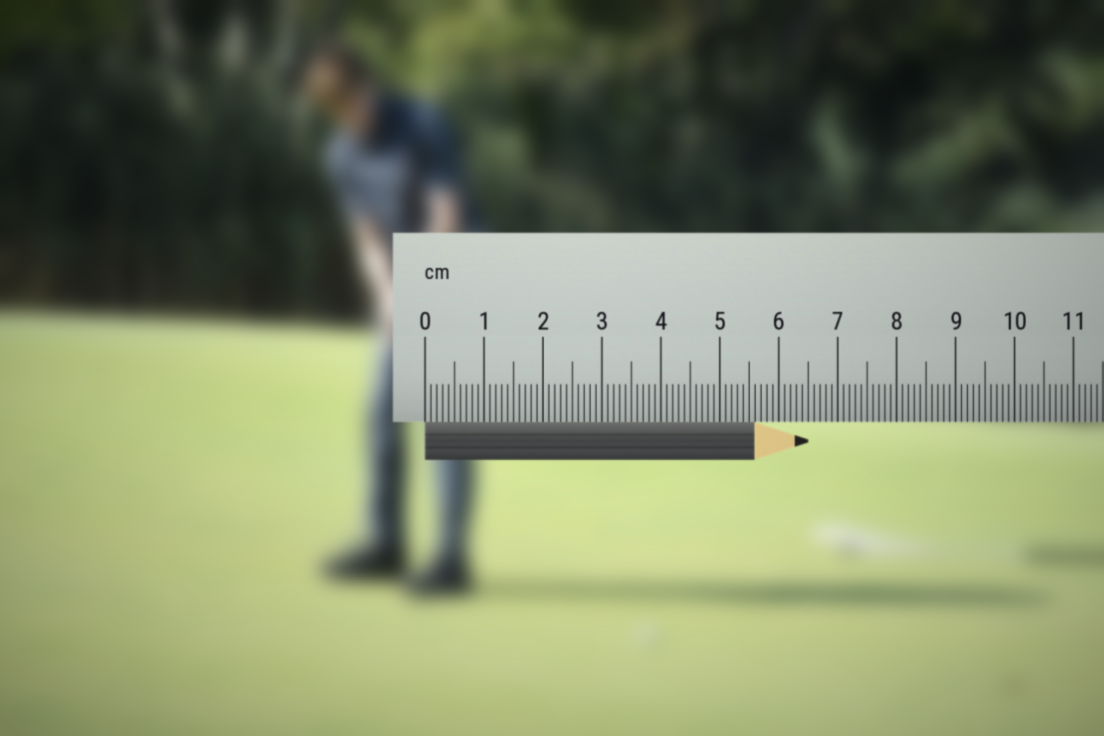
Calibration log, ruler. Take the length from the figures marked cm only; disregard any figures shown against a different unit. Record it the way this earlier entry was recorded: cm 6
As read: cm 6.5
